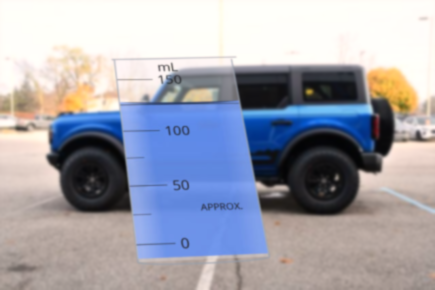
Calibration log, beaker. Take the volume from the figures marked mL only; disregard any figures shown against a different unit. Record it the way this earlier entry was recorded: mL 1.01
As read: mL 125
